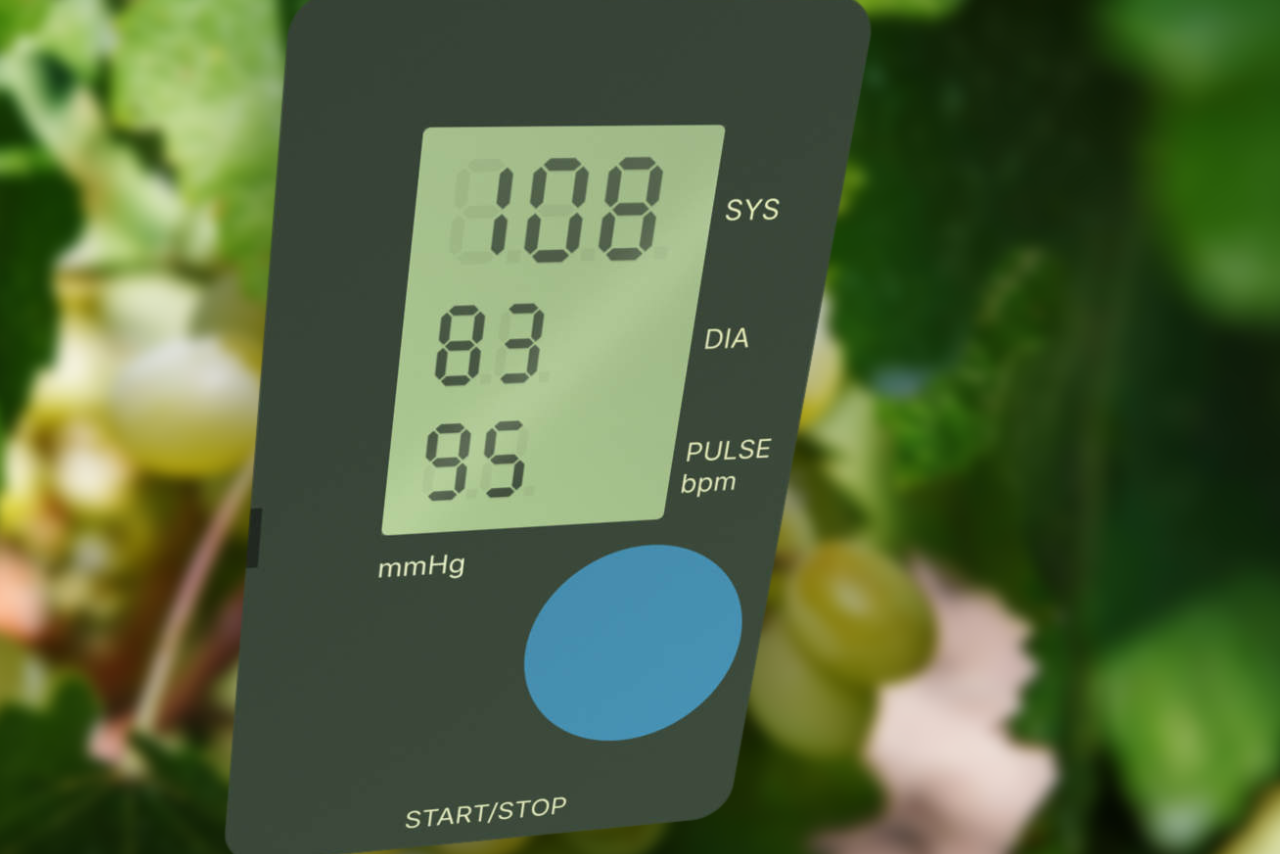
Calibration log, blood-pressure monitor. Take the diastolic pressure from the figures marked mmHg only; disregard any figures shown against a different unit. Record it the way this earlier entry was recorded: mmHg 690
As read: mmHg 83
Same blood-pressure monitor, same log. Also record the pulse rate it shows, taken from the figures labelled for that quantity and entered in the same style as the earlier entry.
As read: bpm 95
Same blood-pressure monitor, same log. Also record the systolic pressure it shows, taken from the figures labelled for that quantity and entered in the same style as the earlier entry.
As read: mmHg 108
